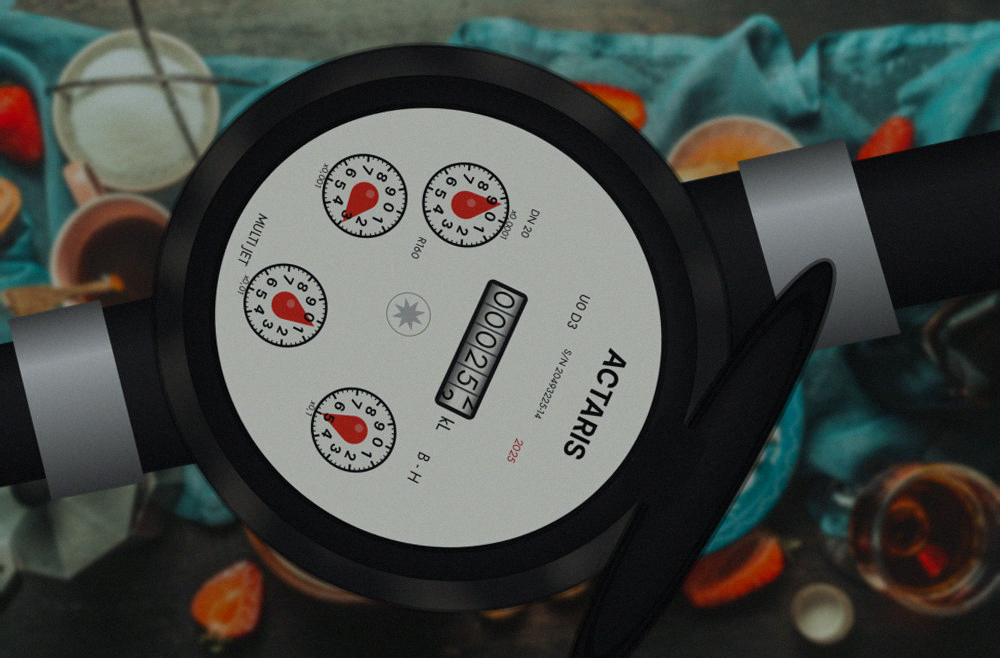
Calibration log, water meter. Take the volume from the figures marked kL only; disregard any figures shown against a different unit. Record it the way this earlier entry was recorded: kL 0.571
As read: kL 252.5029
